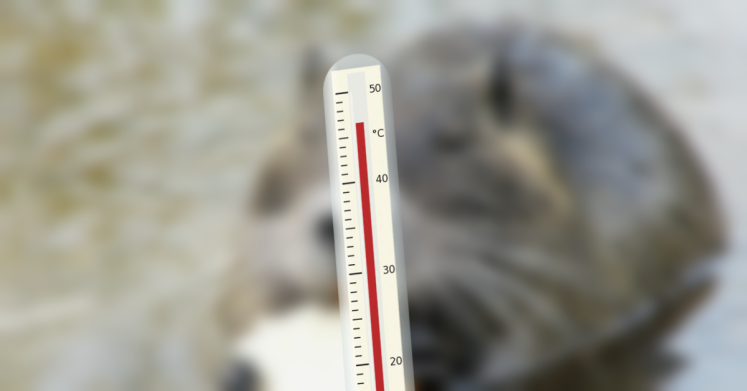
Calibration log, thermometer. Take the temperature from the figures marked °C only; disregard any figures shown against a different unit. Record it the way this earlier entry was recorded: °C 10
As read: °C 46.5
